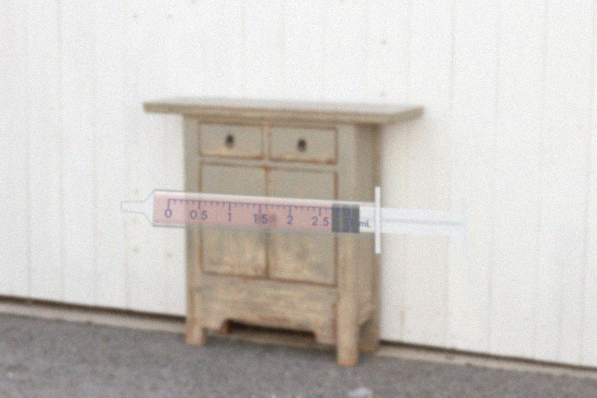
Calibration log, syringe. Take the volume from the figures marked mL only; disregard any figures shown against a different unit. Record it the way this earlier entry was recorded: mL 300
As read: mL 2.7
